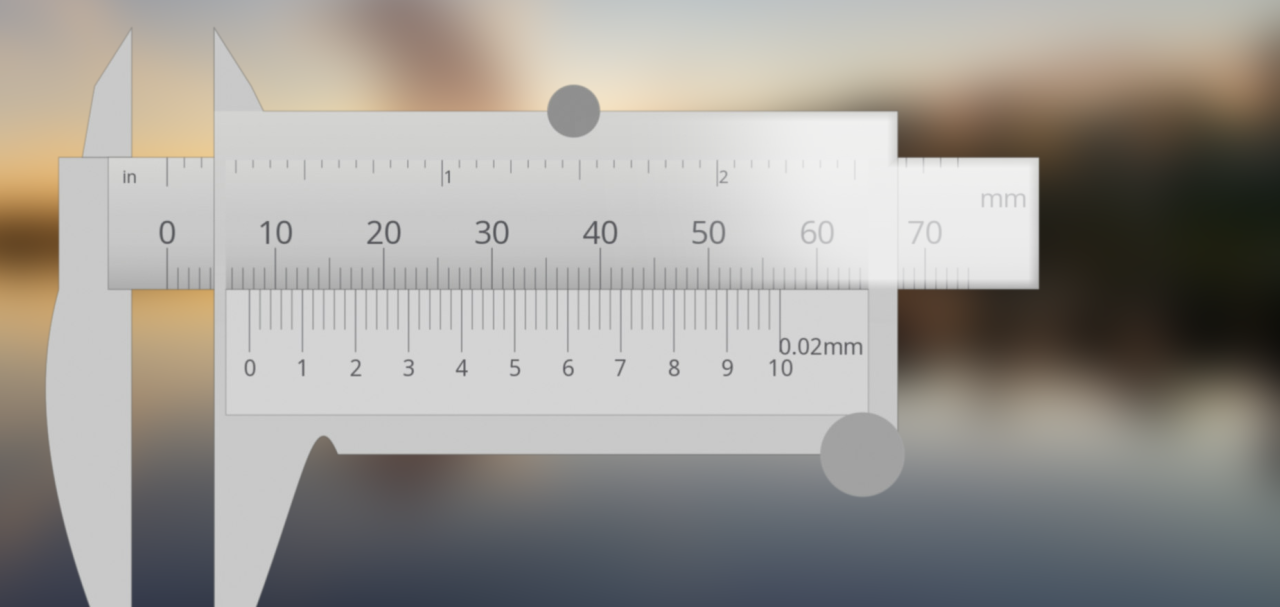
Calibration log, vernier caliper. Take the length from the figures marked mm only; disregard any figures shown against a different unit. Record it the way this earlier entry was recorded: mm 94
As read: mm 7.6
